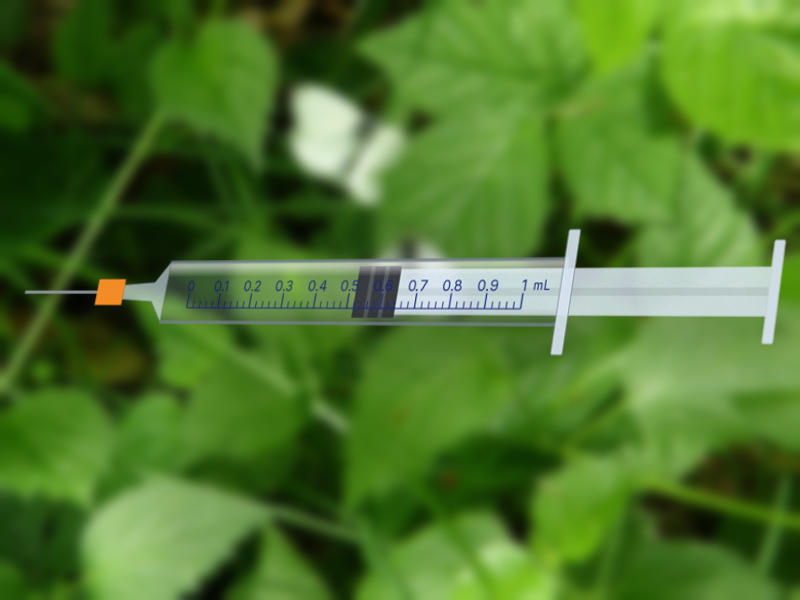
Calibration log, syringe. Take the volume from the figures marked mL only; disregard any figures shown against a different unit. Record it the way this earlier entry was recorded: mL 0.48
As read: mL 0.52
